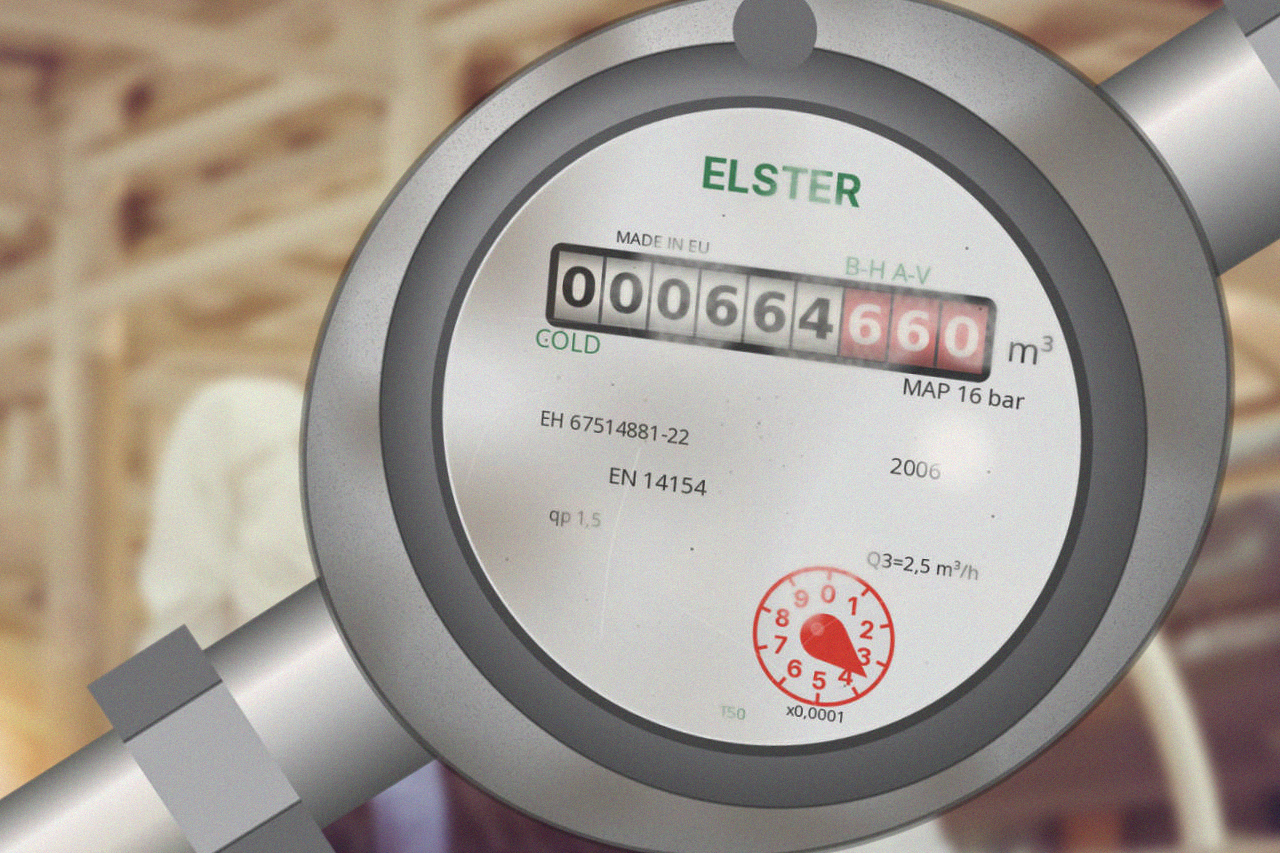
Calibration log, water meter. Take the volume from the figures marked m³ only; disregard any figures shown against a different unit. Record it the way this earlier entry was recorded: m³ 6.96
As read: m³ 664.6603
